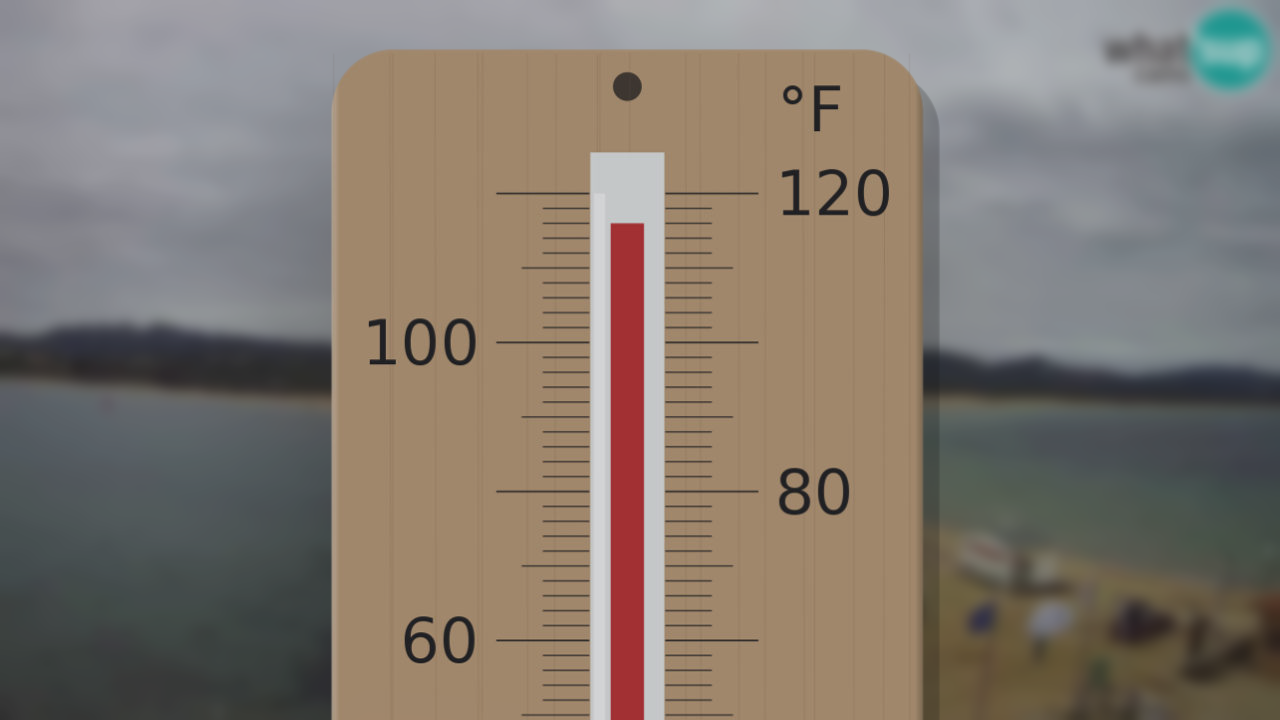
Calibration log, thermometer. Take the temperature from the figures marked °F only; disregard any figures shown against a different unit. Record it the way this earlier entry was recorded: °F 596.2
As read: °F 116
